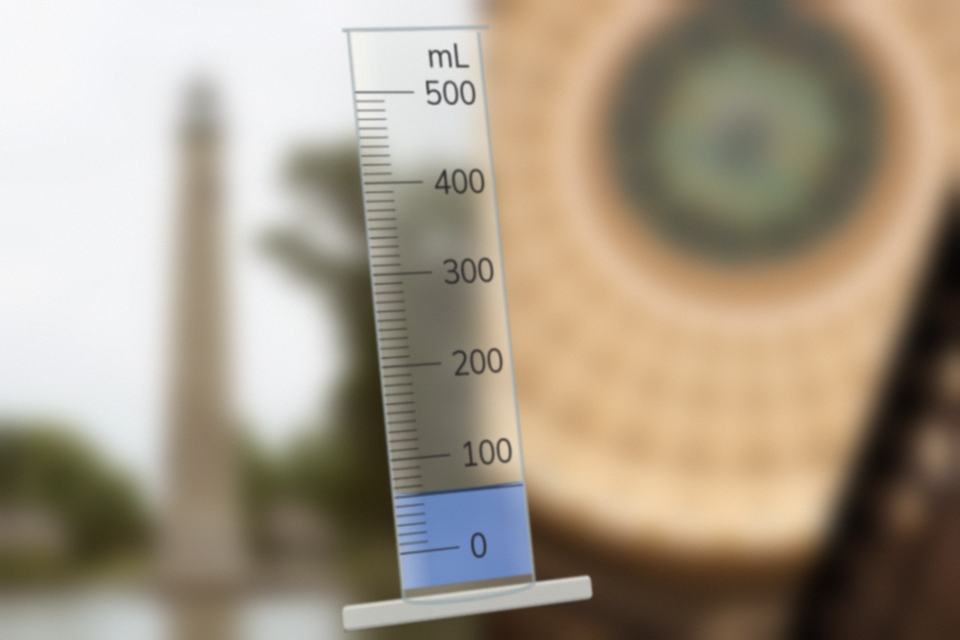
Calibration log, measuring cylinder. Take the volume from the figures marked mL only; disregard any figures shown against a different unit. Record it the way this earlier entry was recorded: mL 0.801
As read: mL 60
